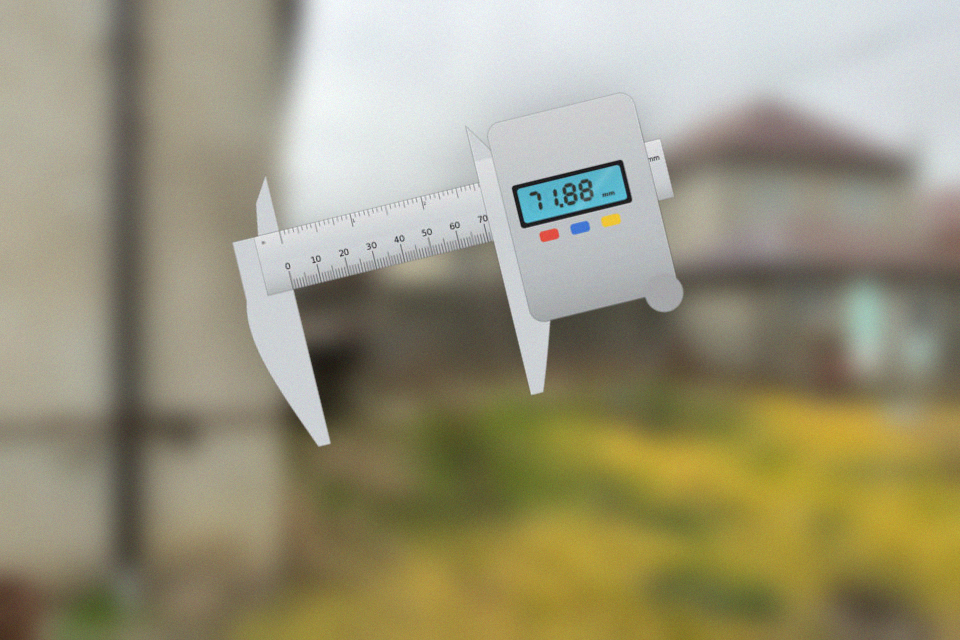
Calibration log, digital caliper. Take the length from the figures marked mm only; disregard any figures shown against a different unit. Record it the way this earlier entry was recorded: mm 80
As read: mm 71.88
